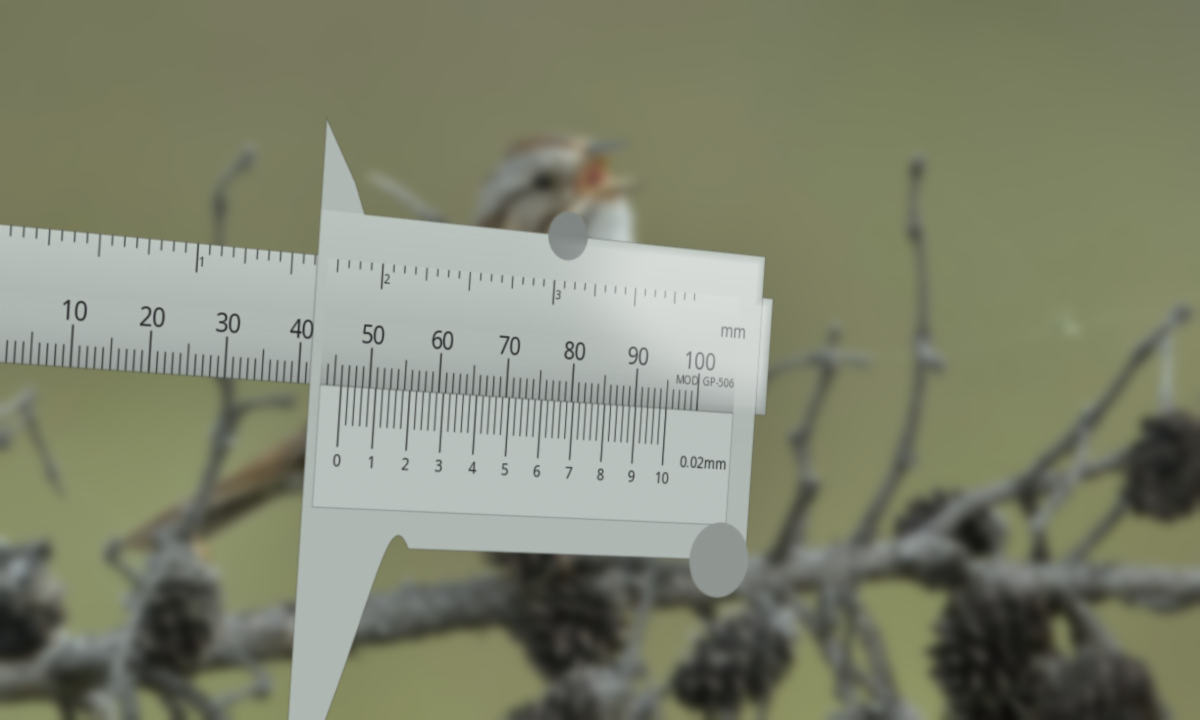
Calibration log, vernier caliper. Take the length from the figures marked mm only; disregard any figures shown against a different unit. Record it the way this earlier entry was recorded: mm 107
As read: mm 46.0
